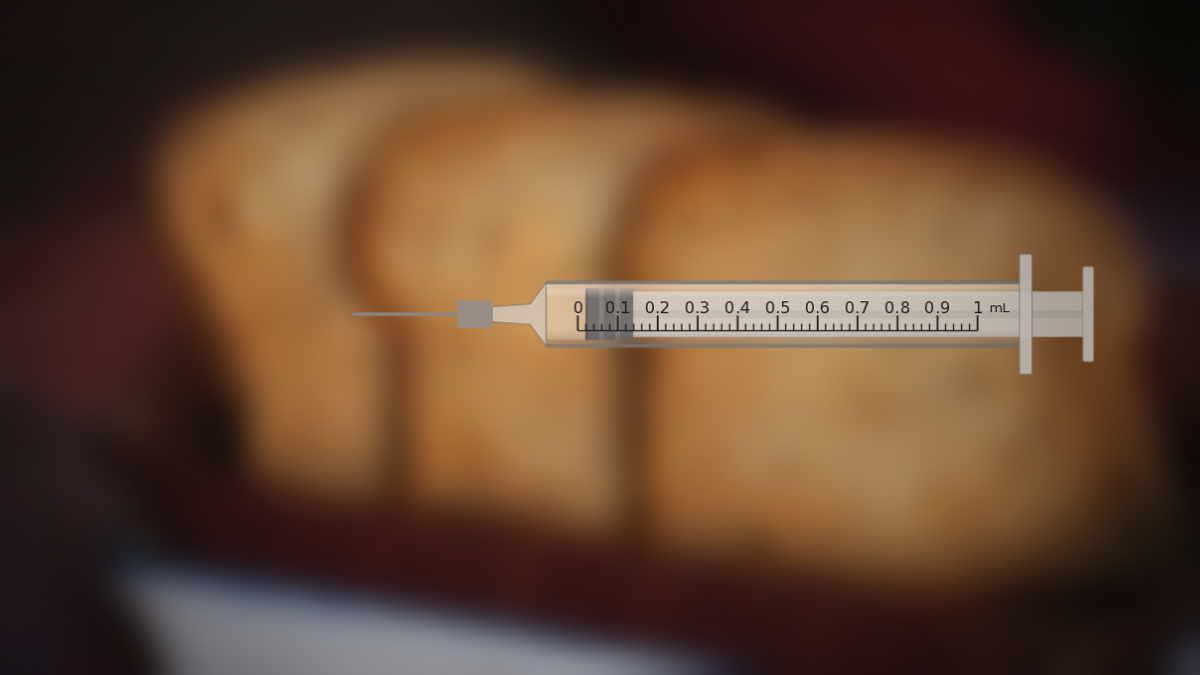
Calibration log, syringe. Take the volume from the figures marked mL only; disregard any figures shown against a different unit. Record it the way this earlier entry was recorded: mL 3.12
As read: mL 0.02
